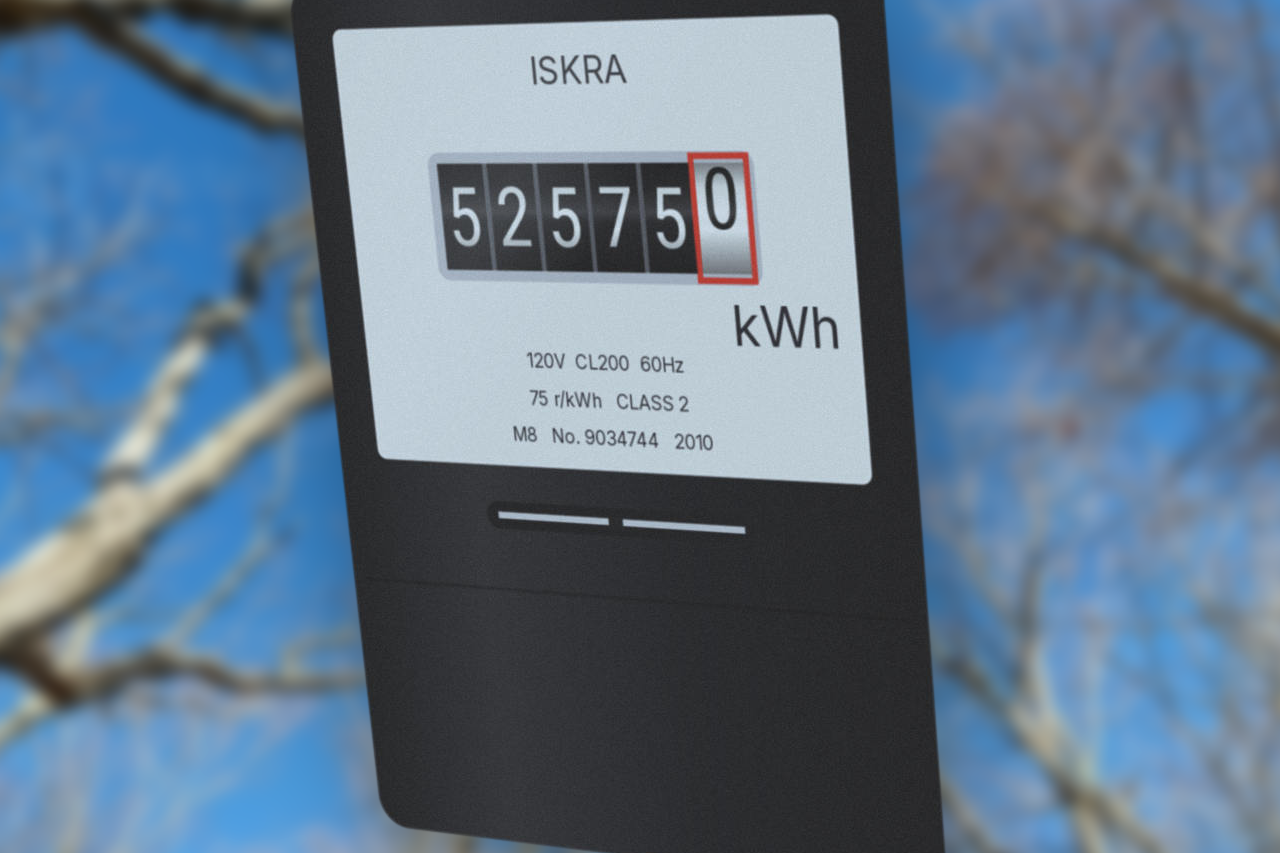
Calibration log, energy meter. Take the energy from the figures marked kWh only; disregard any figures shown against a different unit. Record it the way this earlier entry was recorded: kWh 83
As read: kWh 52575.0
